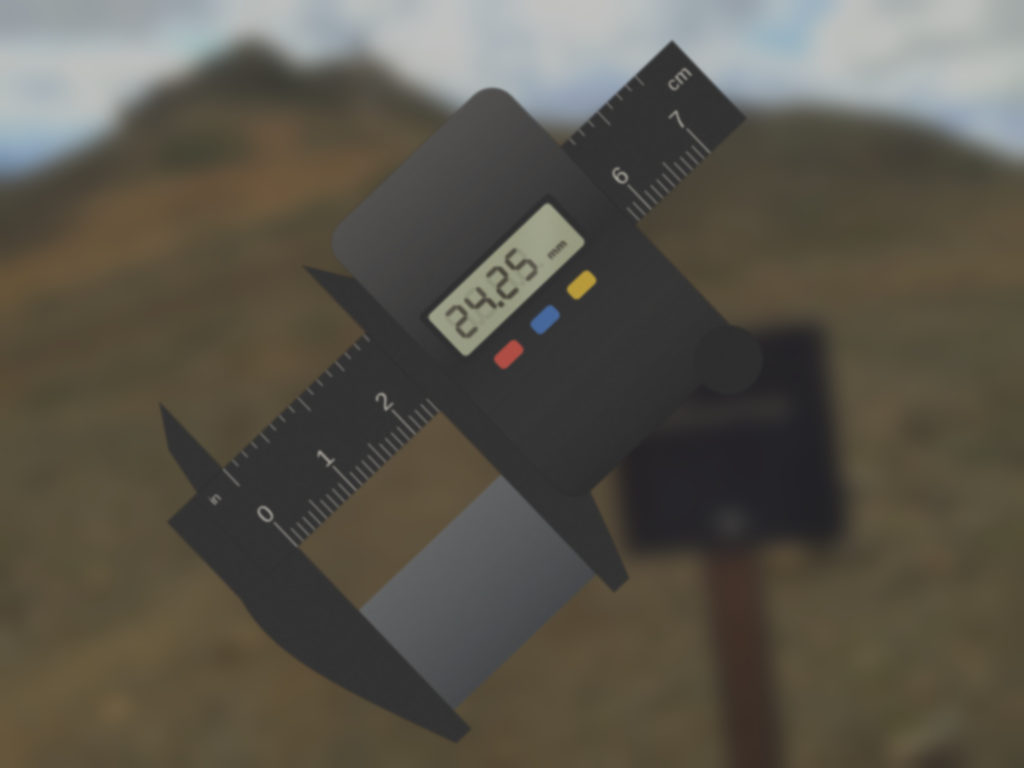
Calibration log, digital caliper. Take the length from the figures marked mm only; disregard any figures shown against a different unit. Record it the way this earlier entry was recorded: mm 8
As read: mm 24.25
